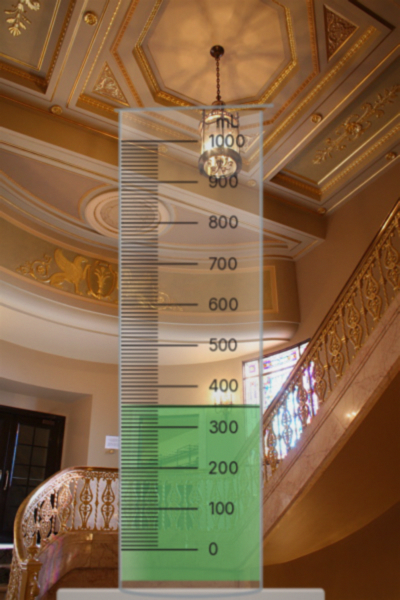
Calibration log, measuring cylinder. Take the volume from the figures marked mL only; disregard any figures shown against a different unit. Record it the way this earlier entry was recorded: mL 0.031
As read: mL 350
